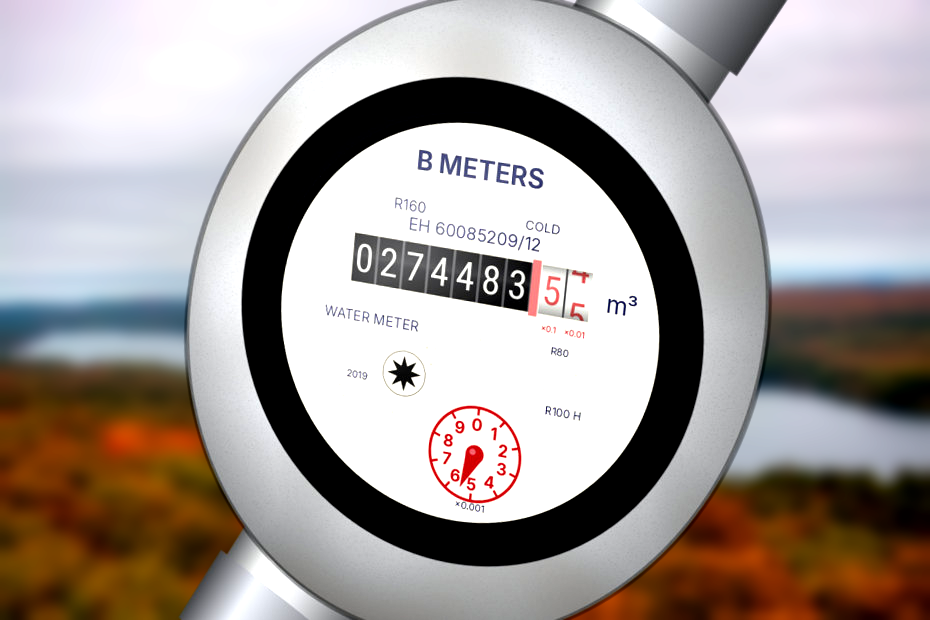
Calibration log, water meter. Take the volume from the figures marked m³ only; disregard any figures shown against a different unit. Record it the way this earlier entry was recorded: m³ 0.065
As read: m³ 274483.545
